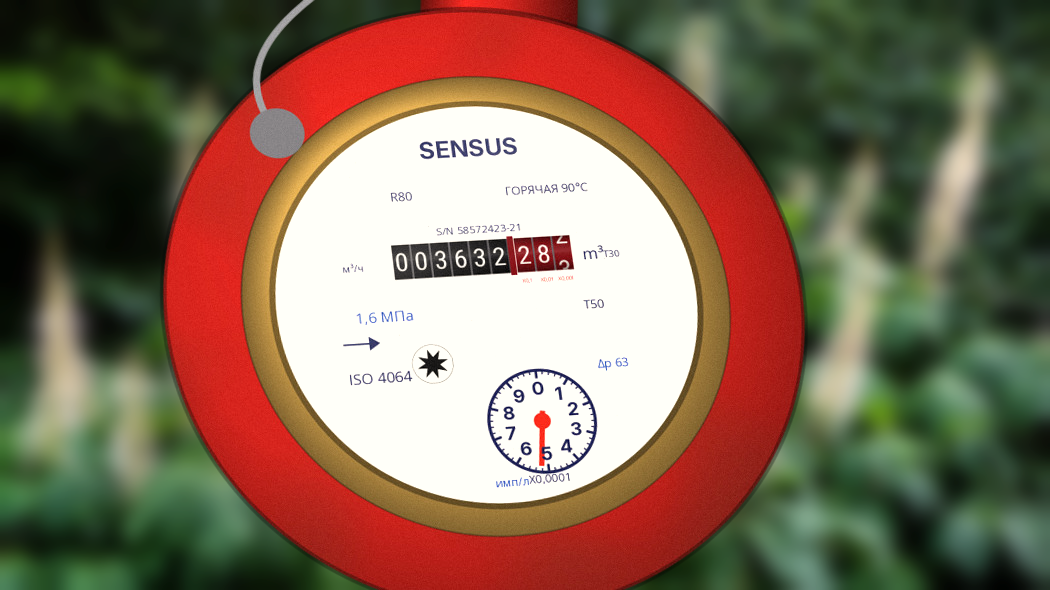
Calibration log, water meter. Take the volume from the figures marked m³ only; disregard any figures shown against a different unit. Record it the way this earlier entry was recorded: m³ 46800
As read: m³ 3632.2825
